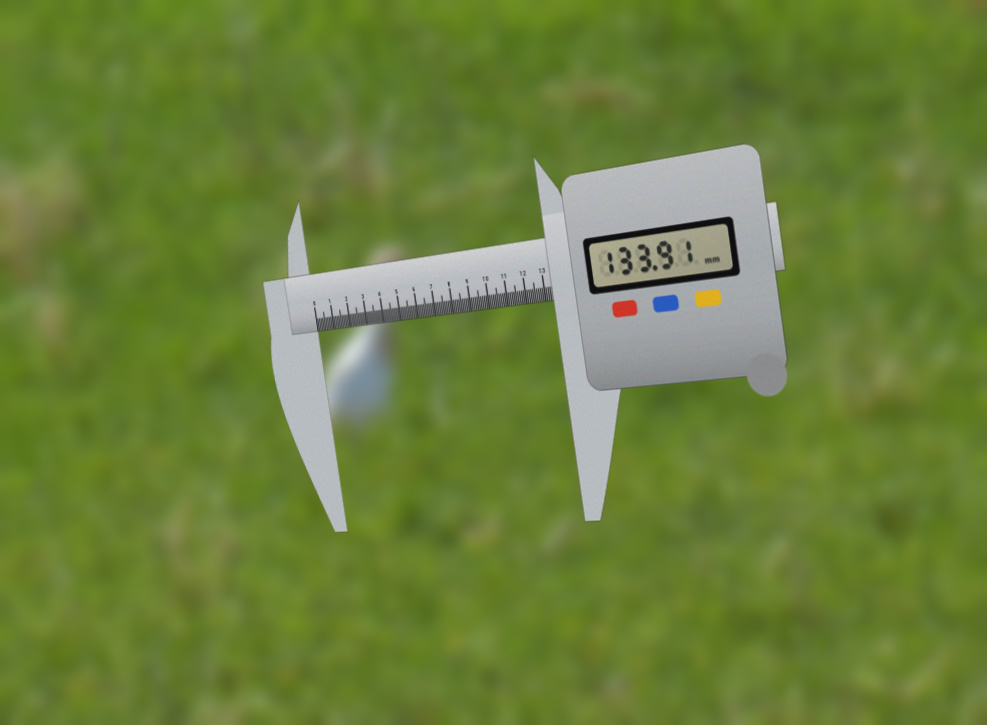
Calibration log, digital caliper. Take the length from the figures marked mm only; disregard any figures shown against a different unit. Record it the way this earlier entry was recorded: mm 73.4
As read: mm 133.91
